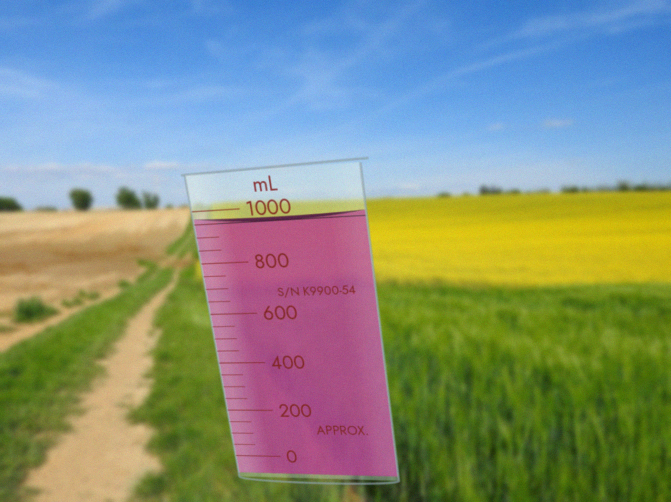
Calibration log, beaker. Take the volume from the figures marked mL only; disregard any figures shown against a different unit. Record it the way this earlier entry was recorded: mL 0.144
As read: mL 950
